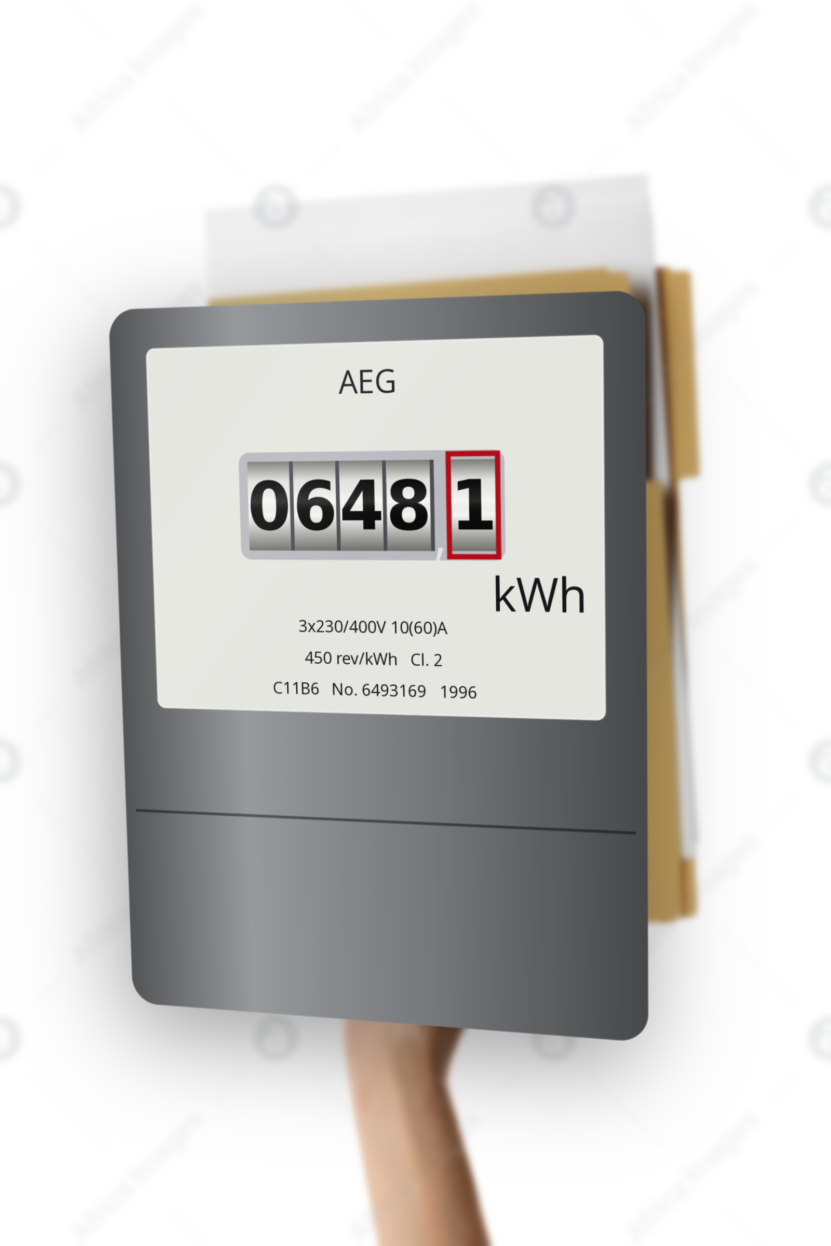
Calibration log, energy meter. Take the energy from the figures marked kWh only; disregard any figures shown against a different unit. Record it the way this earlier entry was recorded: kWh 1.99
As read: kWh 648.1
